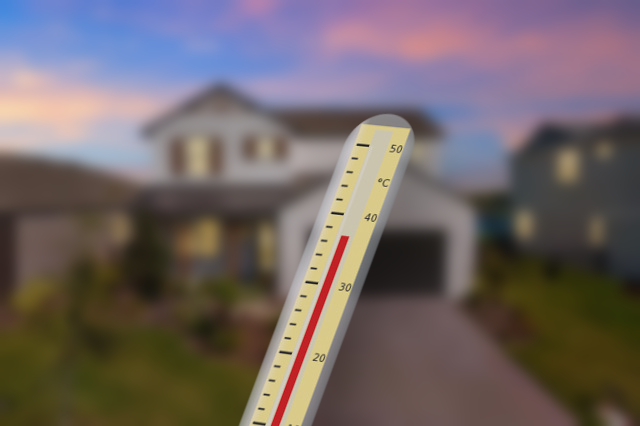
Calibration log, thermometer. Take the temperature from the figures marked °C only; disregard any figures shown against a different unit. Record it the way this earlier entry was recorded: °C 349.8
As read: °C 37
